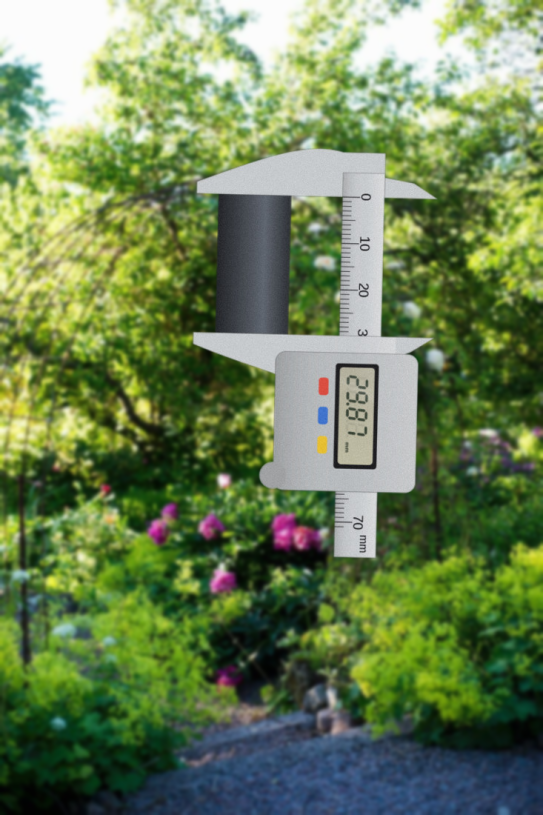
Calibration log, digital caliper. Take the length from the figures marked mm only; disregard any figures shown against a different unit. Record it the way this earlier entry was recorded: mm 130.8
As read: mm 29.87
